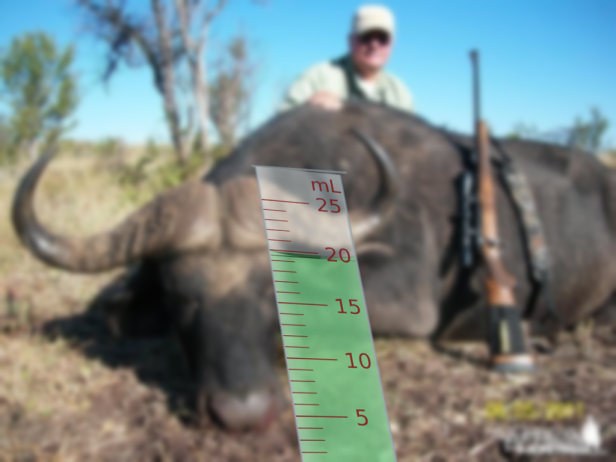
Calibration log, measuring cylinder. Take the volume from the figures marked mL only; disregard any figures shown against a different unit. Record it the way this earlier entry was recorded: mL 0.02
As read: mL 19.5
